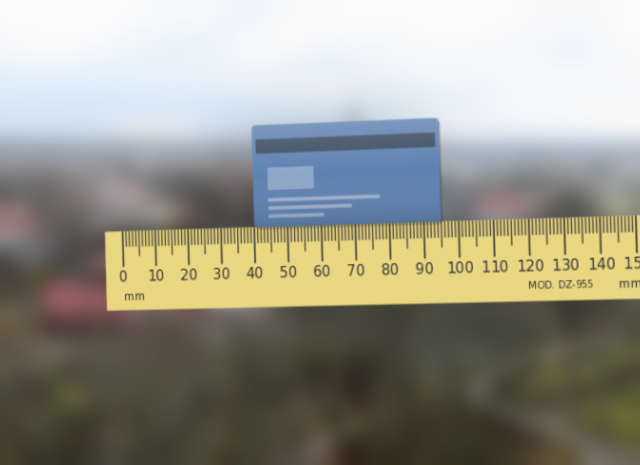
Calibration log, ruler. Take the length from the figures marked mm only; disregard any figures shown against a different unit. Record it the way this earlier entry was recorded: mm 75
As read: mm 55
